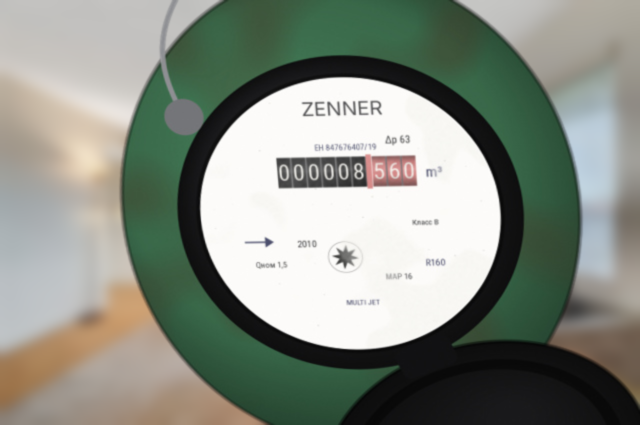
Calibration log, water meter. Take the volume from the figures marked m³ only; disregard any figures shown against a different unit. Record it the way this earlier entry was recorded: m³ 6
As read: m³ 8.560
